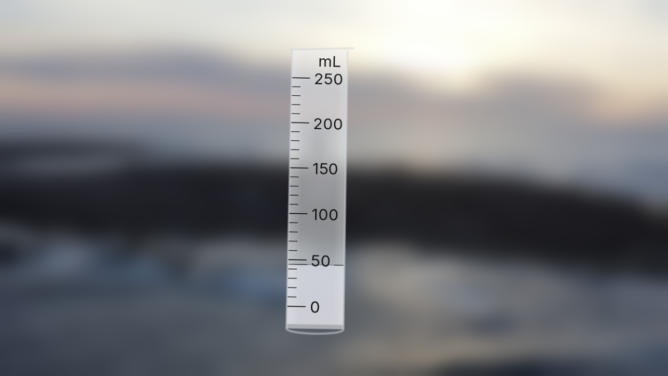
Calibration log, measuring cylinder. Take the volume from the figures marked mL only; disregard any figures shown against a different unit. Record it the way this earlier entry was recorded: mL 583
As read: mL 45
